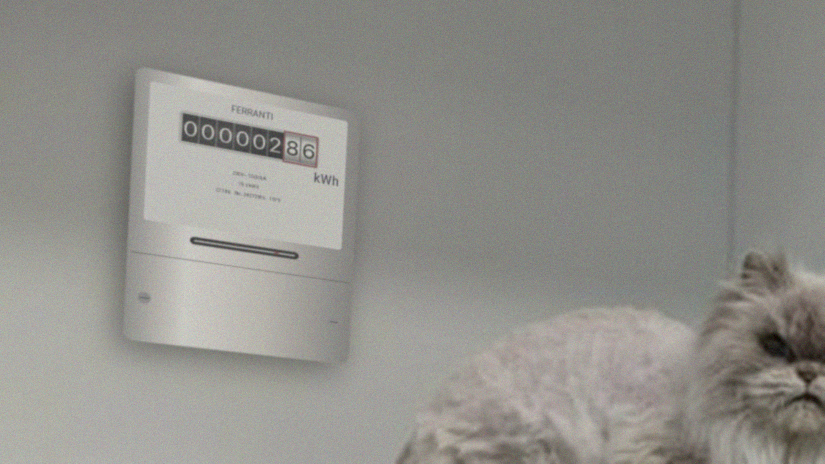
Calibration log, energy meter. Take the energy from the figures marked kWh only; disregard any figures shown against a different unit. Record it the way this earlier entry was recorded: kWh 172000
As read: kWh 2.86
